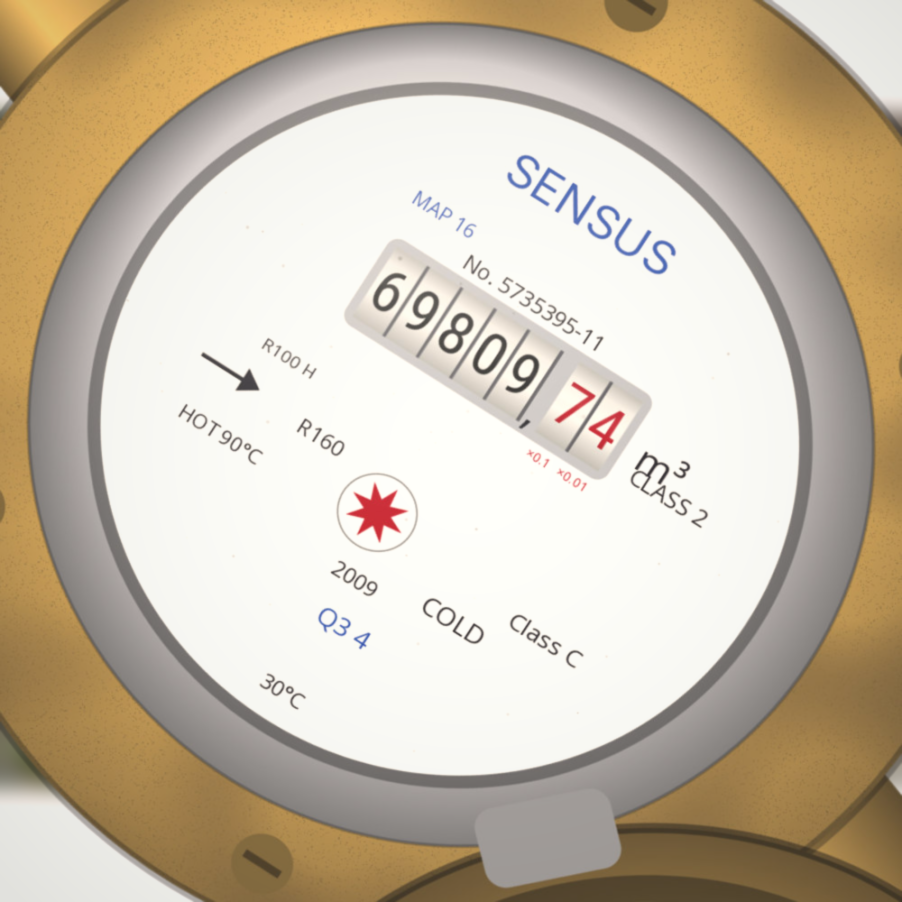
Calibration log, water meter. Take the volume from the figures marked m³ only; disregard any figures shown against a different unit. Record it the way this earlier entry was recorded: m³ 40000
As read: m³ 69809.74
